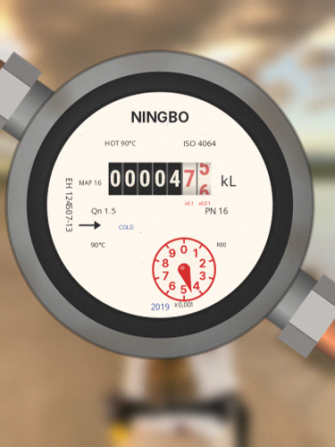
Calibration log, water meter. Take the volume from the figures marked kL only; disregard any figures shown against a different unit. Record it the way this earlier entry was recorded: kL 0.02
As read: kL 4.754
